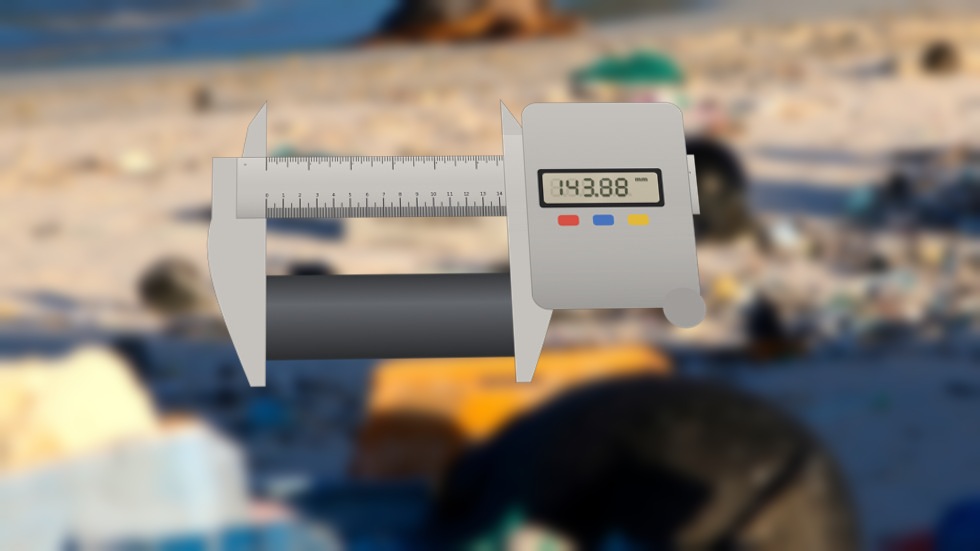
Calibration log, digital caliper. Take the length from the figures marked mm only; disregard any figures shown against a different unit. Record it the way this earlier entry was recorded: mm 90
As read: mm 143.88
